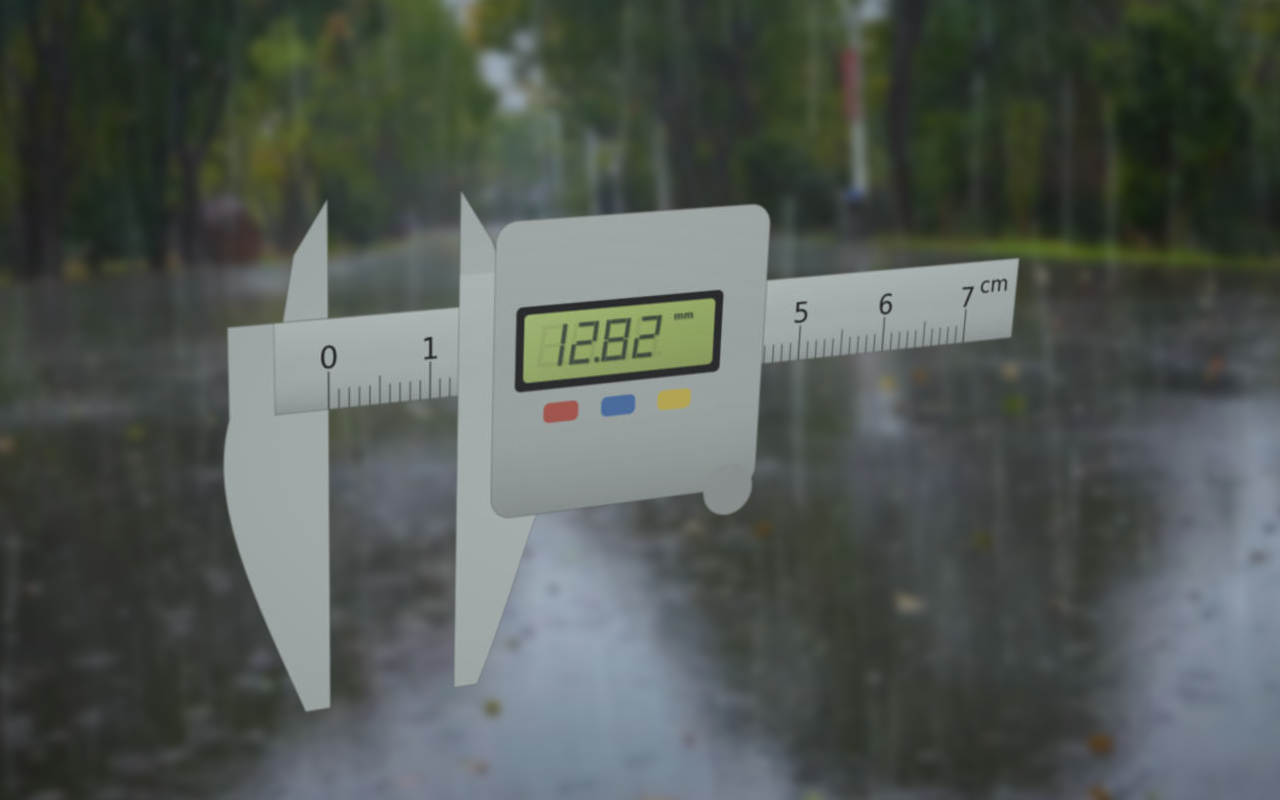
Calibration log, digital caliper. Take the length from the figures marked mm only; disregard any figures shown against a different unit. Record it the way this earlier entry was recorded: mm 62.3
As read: mm 12.82
